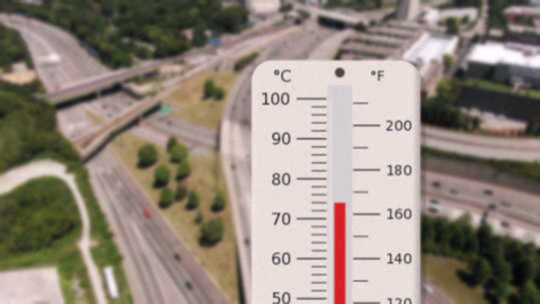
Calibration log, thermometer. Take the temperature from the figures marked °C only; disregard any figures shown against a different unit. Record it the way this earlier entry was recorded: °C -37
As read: °C 74
